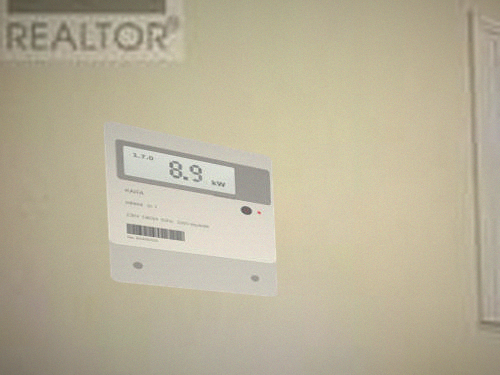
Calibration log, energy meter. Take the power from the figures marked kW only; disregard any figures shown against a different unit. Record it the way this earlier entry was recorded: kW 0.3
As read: kW 8.9
